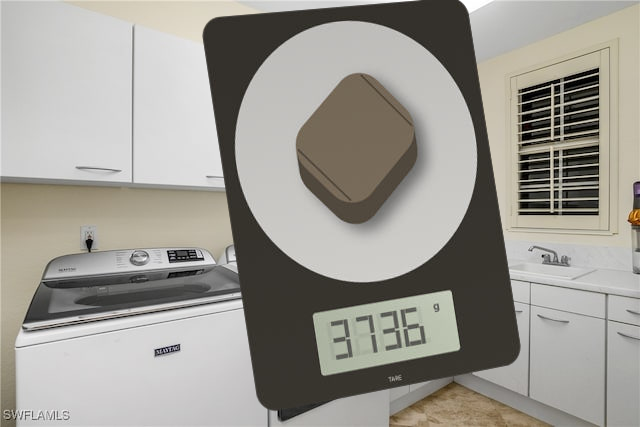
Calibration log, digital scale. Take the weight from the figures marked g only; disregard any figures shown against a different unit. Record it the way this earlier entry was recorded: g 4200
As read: g 3736
